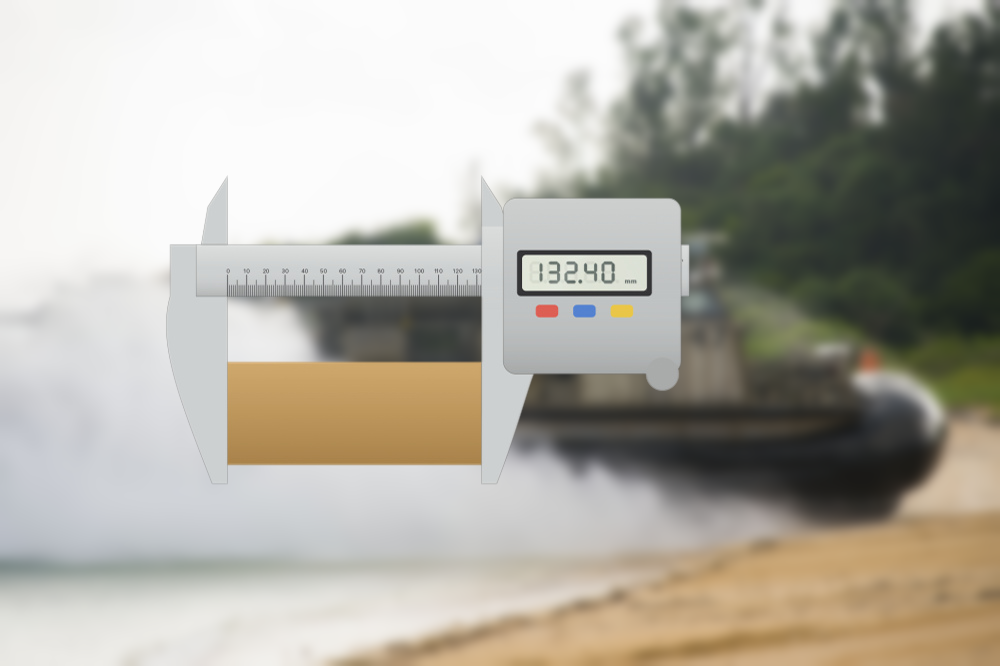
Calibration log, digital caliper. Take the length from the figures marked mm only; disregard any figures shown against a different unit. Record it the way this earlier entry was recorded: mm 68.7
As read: mm 132.40
